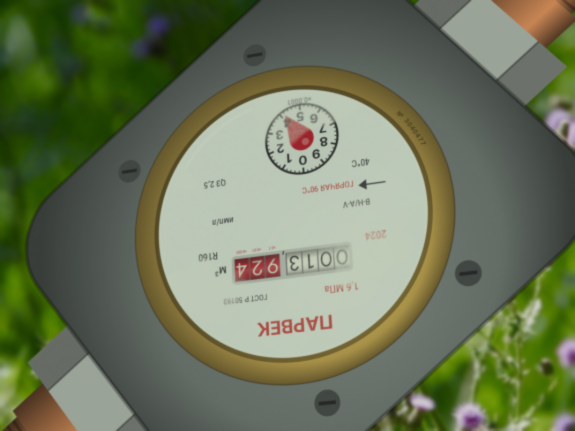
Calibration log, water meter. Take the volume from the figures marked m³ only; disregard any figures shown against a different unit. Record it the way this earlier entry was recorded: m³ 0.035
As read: m³ 13.9244
